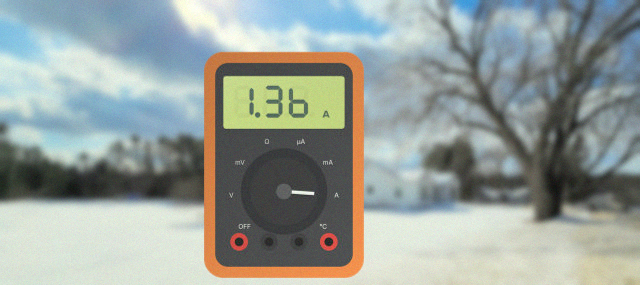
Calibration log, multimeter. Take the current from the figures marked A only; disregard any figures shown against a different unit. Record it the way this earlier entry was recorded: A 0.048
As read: A 1.36
